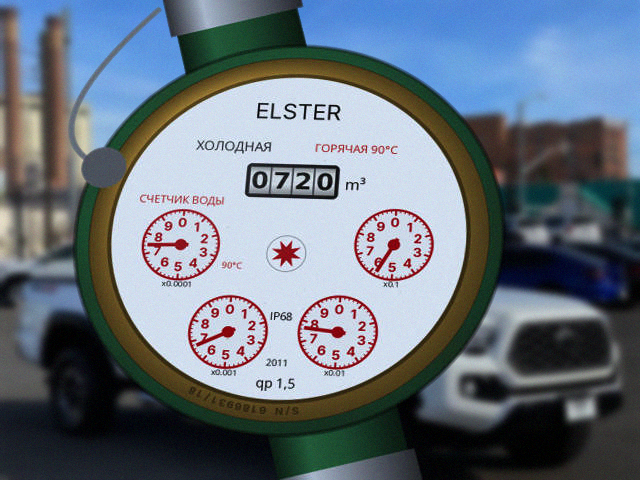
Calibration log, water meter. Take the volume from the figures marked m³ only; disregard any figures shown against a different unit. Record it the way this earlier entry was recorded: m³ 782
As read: m³ 720.5767
